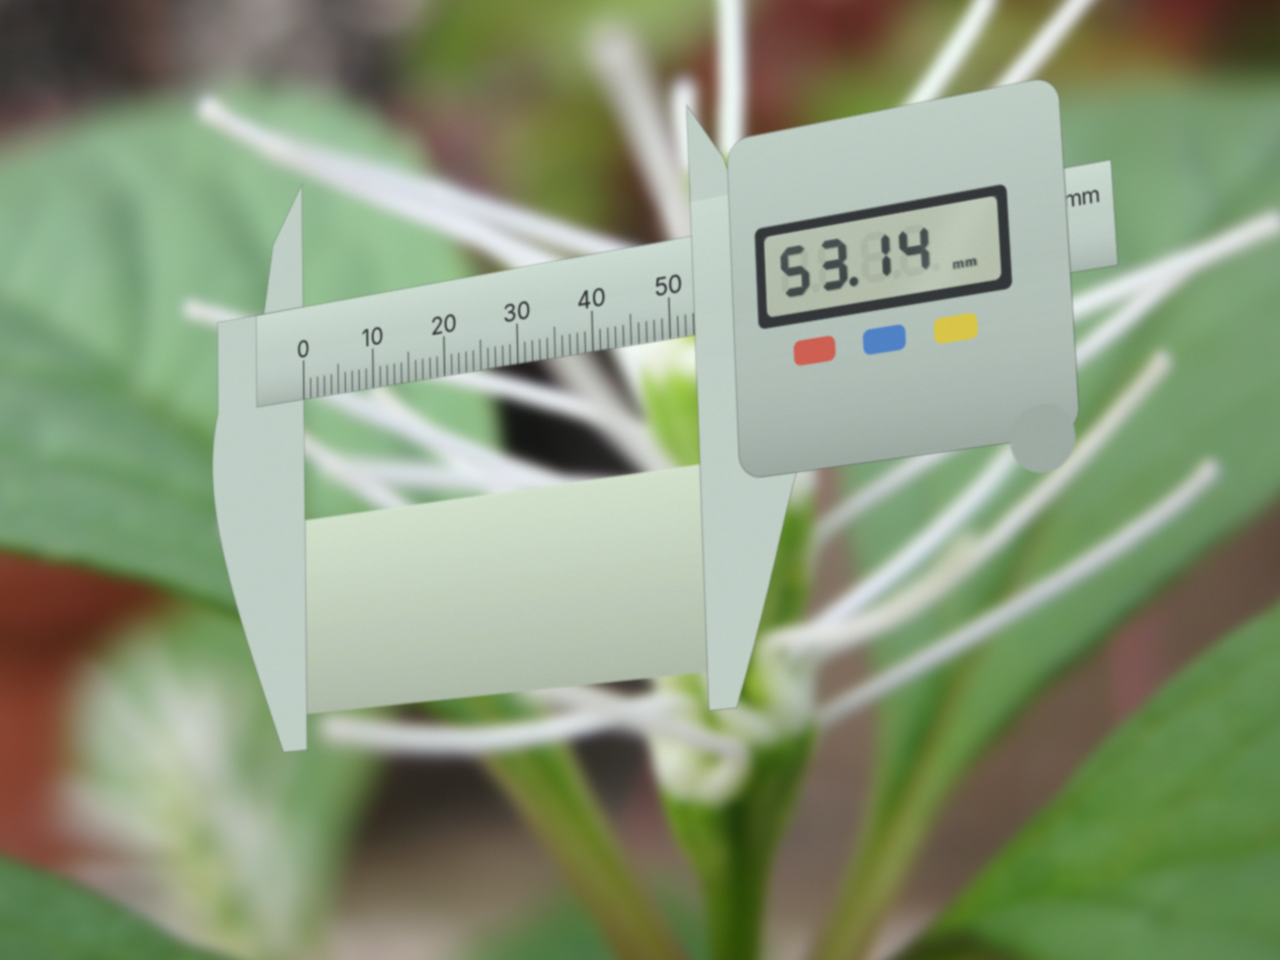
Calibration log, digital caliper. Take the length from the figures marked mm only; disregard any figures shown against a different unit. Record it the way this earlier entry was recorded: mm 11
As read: mm 53.14
